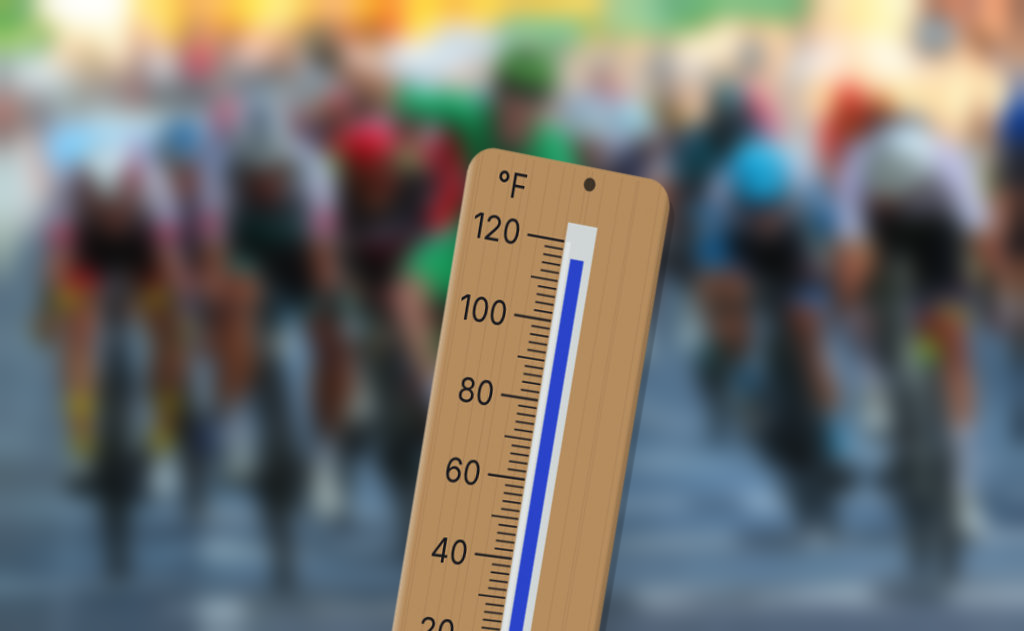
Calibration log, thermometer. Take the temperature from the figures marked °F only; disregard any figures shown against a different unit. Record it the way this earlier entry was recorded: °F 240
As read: °F 116
